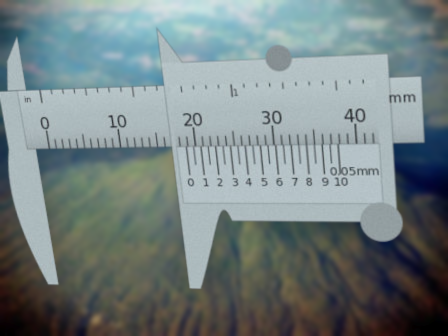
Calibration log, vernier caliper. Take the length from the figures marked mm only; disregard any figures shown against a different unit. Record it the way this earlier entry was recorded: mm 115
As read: mm 18.8
